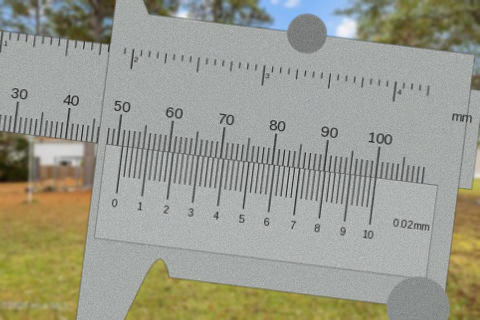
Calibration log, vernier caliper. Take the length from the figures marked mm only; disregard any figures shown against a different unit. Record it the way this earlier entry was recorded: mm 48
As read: mm 51.0
